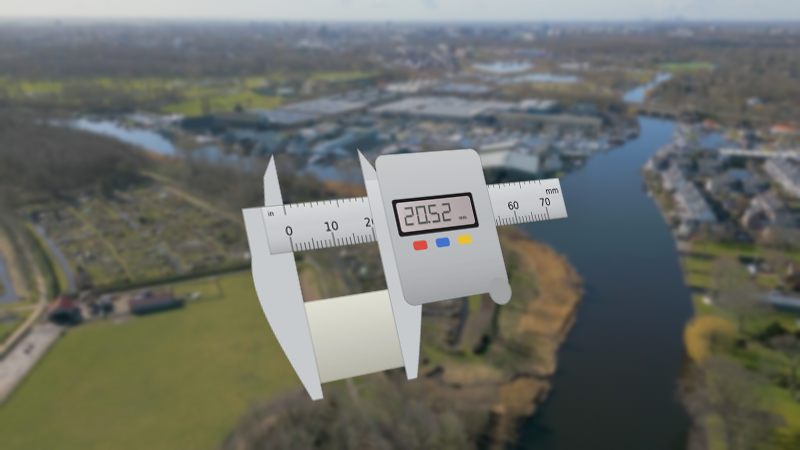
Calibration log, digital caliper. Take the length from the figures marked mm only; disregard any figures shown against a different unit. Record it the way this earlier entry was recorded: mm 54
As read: mm 20.52
